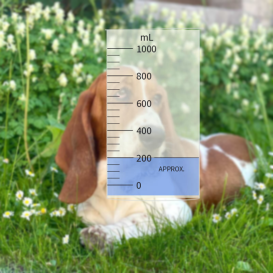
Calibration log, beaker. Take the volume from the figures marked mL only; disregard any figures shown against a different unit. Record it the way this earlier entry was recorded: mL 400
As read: mL 200
